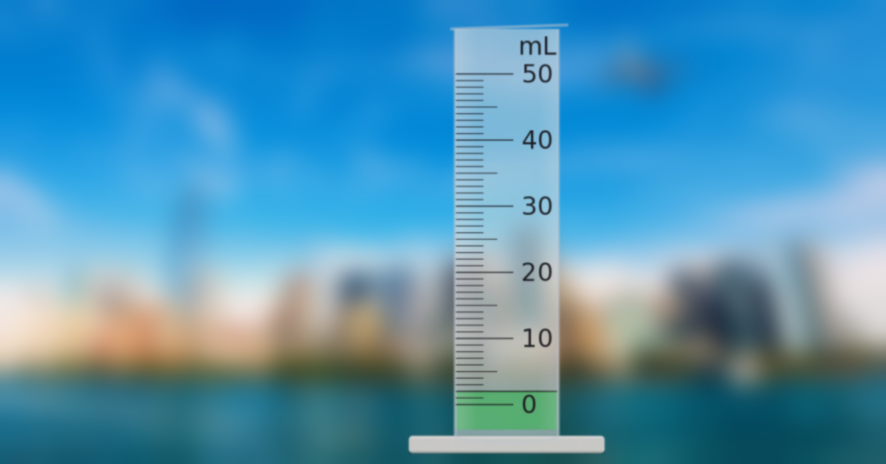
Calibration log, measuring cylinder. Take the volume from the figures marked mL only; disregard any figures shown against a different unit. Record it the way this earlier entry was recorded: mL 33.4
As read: mL 2
